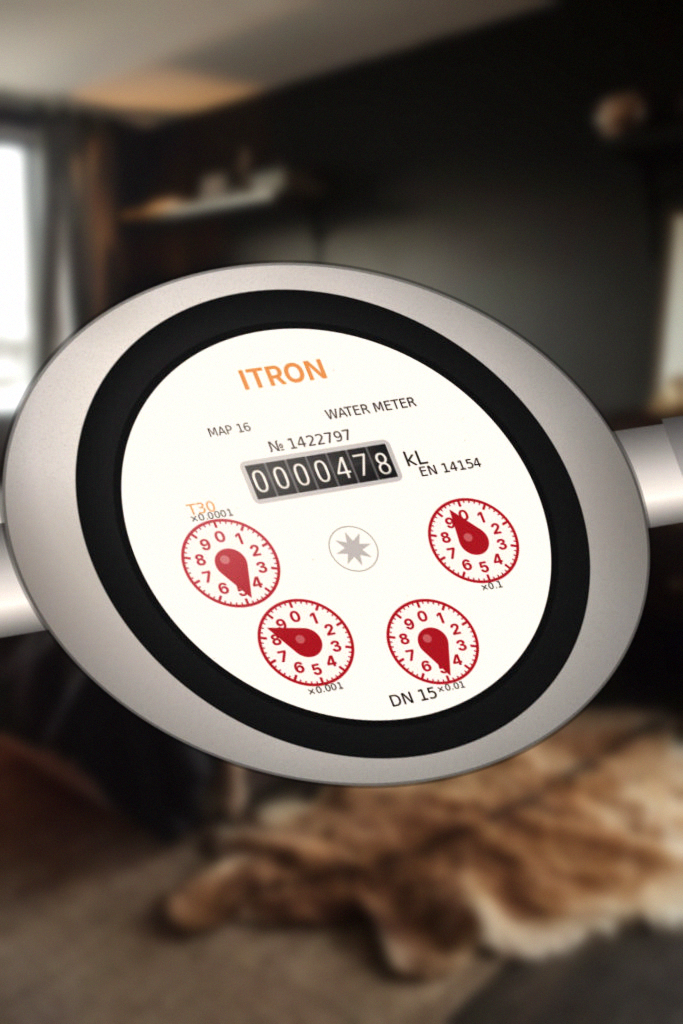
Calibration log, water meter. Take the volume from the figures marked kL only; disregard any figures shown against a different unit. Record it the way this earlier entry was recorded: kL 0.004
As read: kL 477.9484
